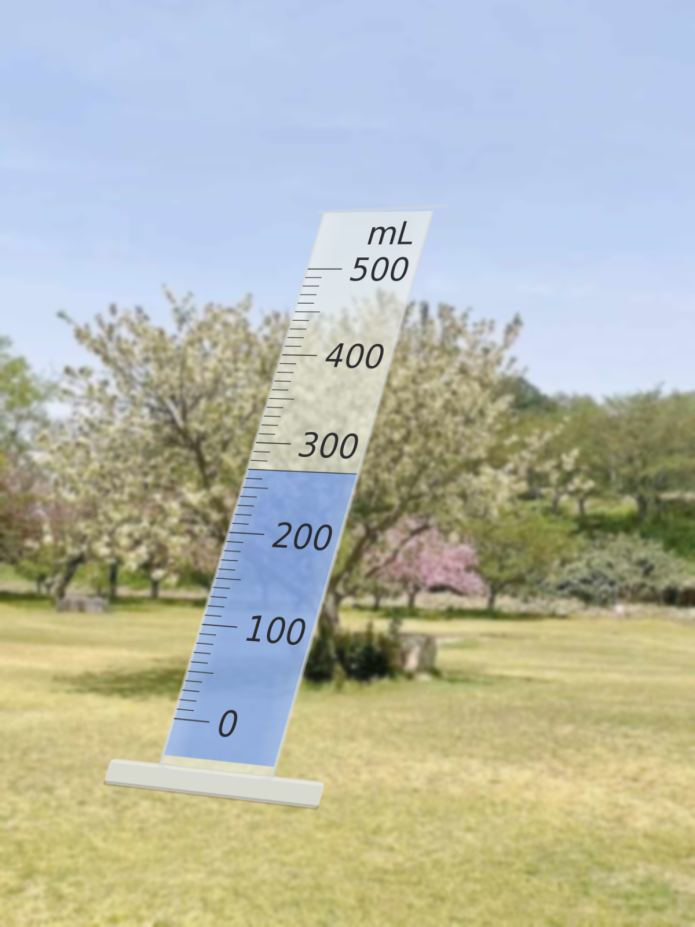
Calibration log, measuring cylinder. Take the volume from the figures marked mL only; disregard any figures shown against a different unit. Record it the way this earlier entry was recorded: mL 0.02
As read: mL 270
